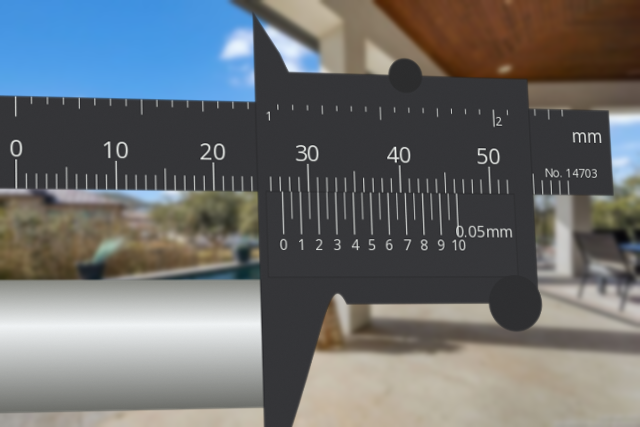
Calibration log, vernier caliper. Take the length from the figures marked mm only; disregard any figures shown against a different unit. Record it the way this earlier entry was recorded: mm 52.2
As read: mm 27.2
